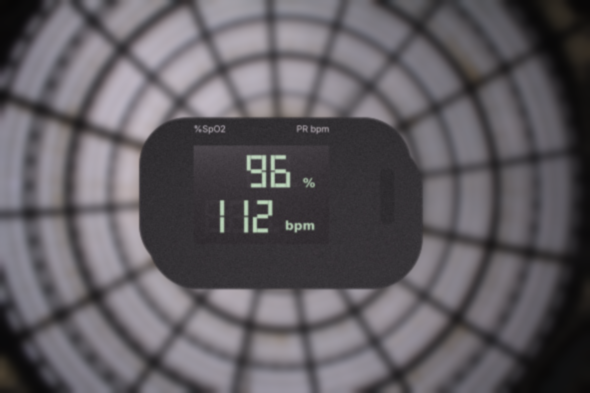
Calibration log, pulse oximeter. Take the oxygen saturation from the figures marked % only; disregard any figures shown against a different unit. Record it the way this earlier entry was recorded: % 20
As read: % 96
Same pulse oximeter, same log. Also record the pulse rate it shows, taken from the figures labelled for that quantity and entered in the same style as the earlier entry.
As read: bpm 112
